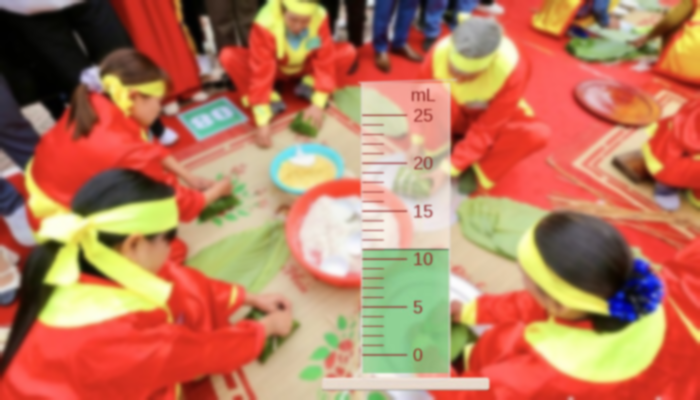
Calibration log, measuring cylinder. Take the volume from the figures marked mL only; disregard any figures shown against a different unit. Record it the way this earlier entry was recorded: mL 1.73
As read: mL 11
